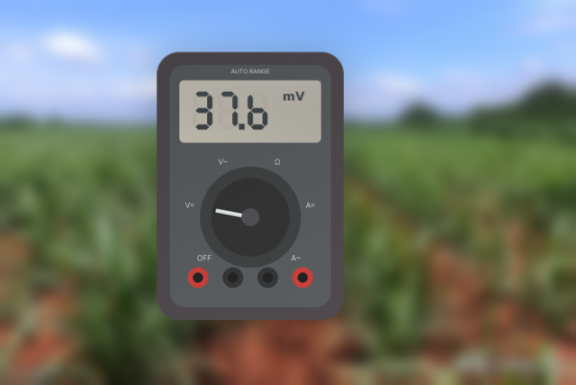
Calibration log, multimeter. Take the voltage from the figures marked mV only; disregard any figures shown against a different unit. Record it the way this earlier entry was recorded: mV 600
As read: mV 37.6
